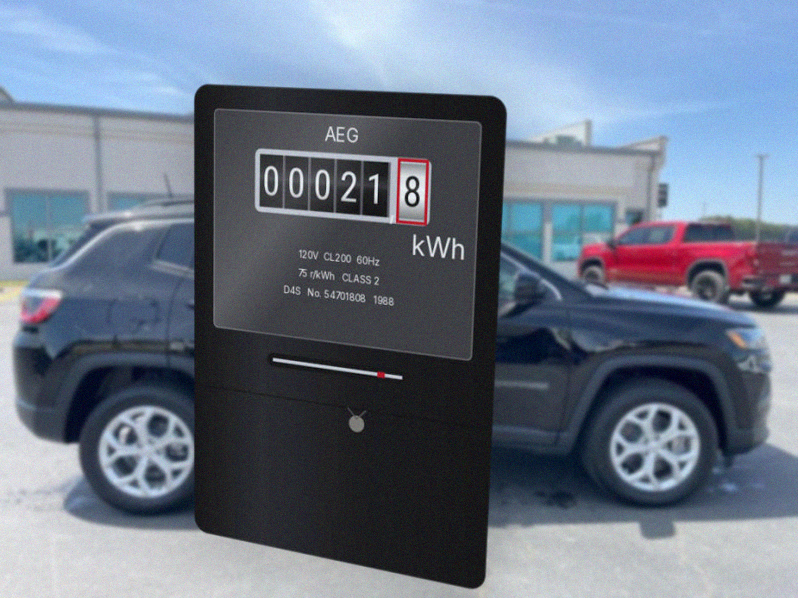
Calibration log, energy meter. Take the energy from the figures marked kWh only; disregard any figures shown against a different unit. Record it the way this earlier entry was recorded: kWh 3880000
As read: kWh 21.8
